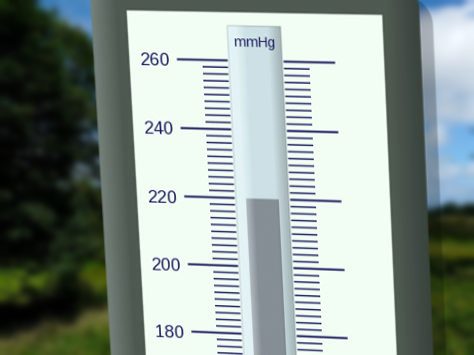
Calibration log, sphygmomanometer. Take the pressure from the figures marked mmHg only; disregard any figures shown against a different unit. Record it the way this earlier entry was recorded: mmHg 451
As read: mmHg 220
